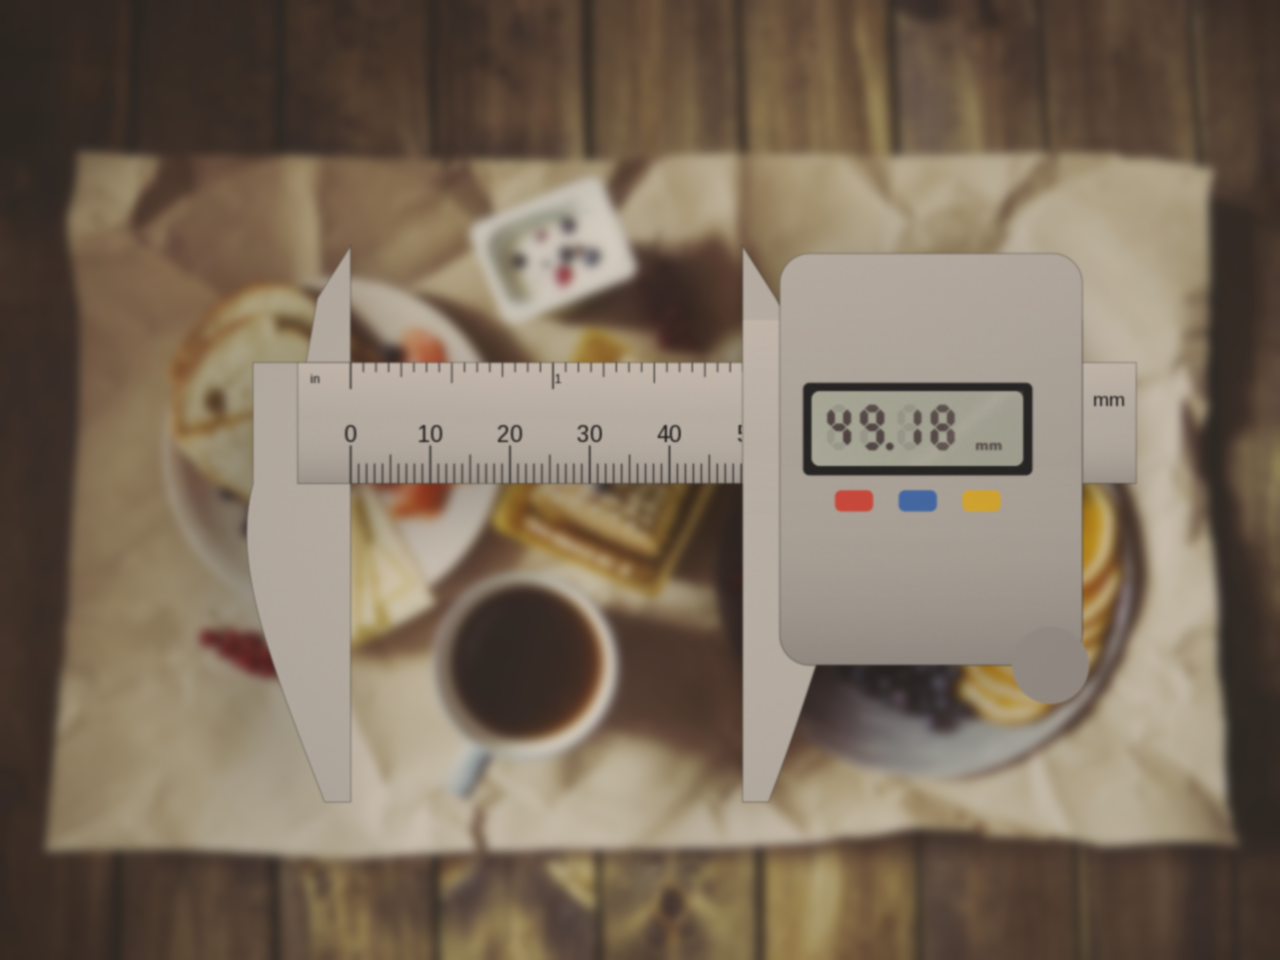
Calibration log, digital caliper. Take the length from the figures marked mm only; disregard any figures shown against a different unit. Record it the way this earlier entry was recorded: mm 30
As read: mm 49.18
